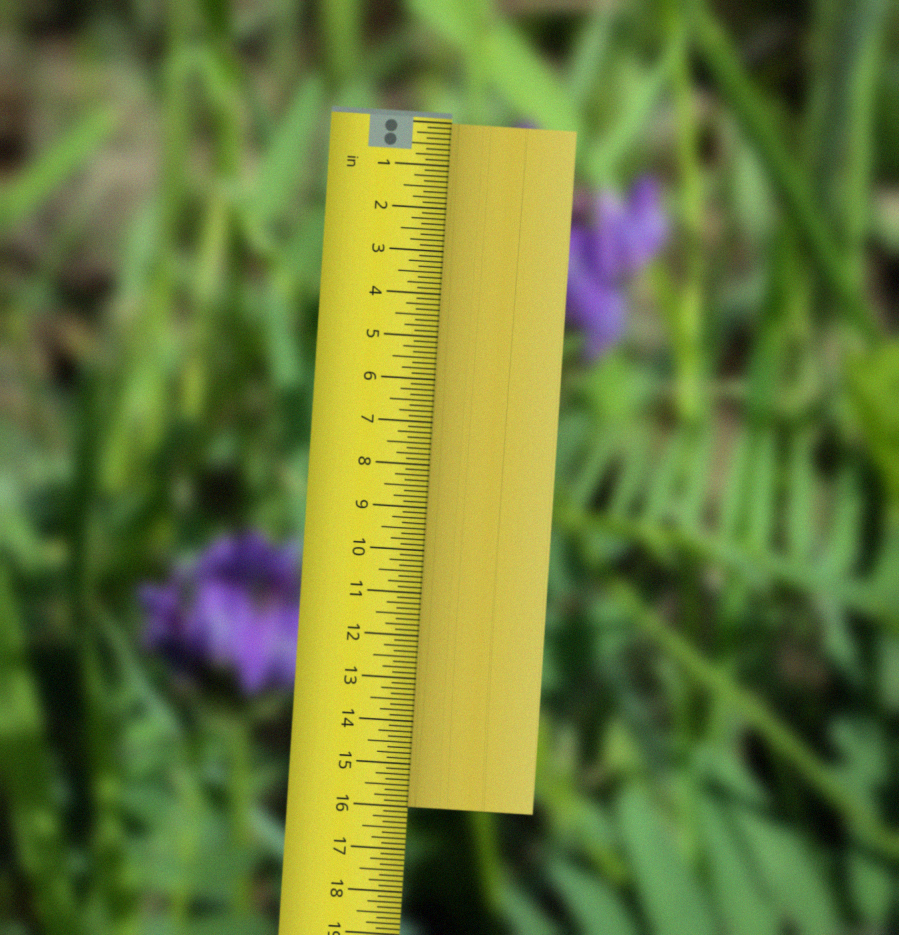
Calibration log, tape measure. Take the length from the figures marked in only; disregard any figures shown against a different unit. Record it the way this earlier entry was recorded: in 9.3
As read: in 16
